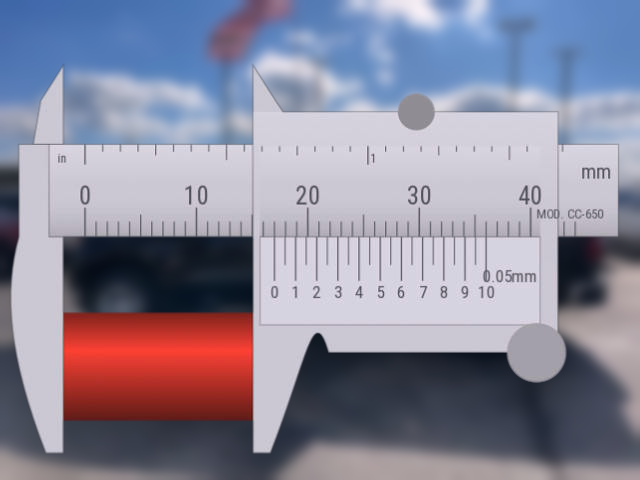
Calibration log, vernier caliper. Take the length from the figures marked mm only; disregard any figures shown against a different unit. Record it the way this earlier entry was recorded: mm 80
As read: mm 17.0
